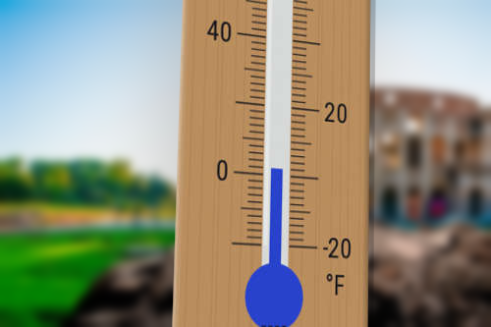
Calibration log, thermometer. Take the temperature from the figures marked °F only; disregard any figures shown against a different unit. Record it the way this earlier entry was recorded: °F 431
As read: °F 2
